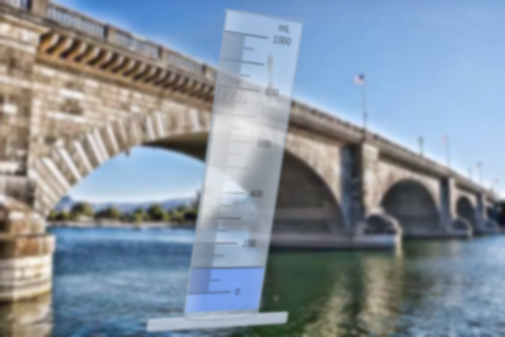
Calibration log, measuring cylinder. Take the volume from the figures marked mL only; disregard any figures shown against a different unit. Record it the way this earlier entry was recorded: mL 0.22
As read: mL 100
